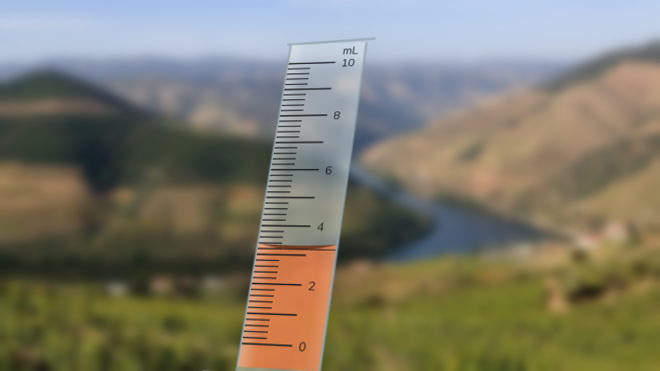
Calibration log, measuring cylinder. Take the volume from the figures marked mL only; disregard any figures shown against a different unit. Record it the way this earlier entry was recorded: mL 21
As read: mL 3.2
